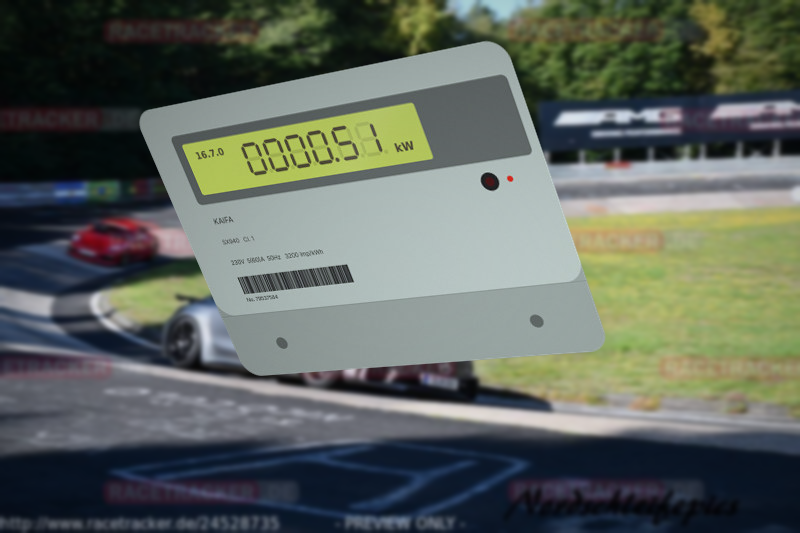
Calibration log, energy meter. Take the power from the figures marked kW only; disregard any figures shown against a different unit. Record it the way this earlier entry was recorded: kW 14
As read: kW 0.51
